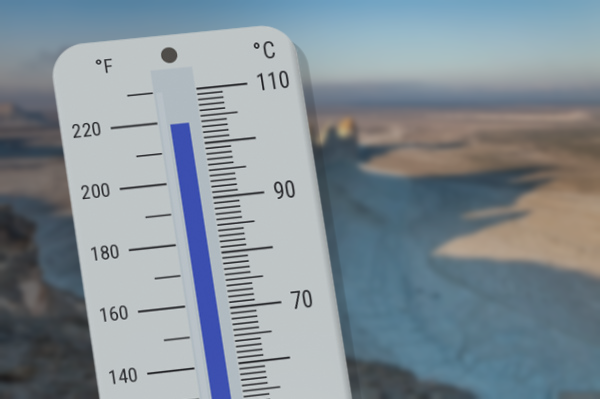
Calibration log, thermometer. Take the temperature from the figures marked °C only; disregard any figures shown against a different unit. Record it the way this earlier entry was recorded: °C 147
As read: °C 104
